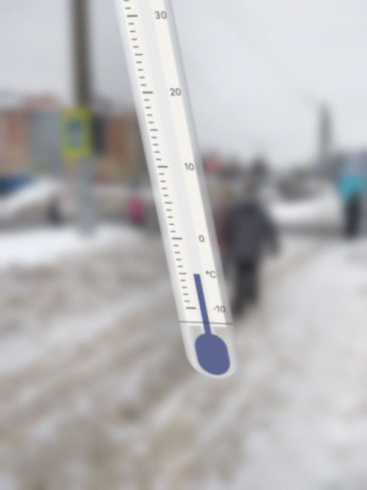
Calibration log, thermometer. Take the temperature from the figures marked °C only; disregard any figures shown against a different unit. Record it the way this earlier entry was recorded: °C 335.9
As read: °C -5
